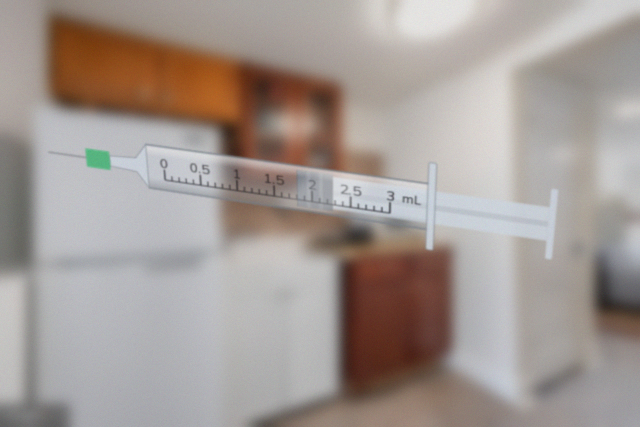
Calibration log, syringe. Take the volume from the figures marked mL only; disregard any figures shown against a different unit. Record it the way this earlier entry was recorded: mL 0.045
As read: mL 1.8
